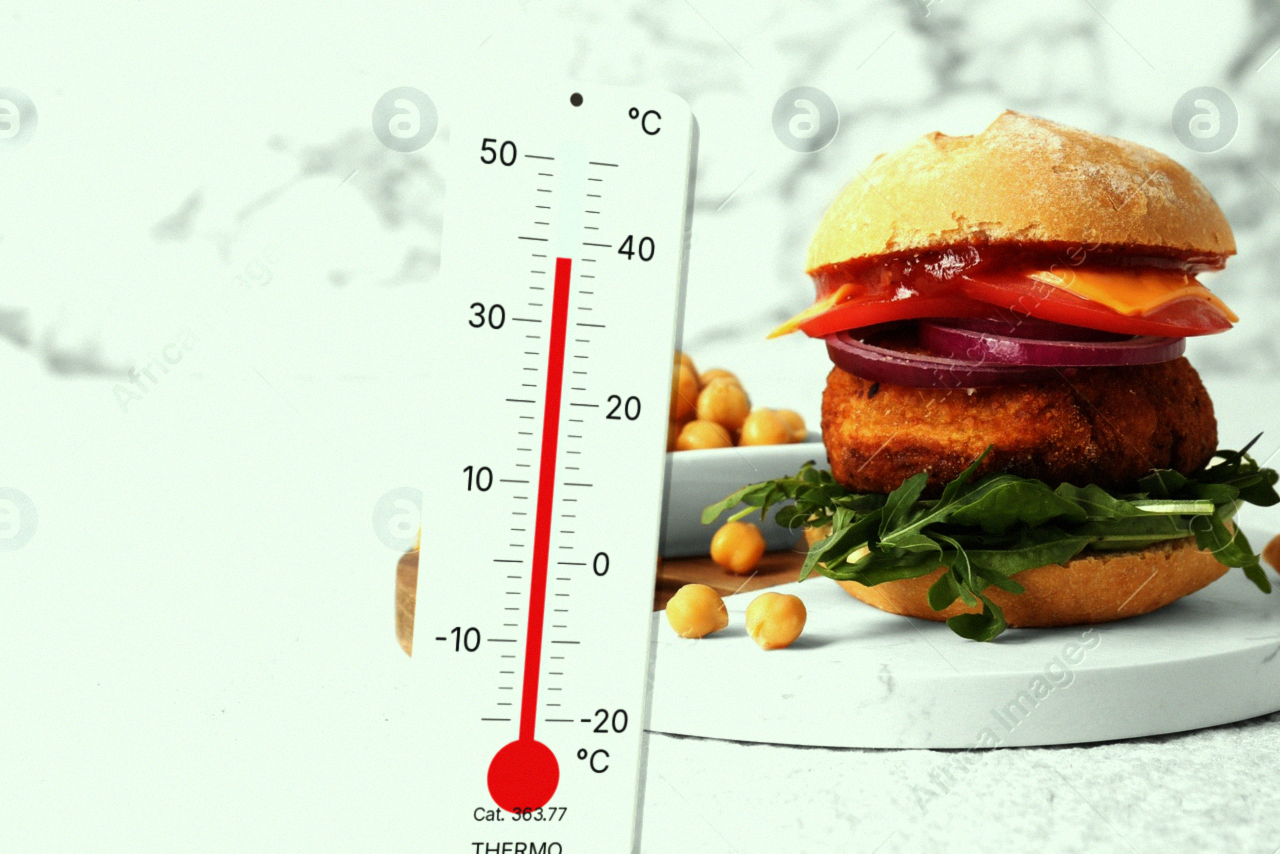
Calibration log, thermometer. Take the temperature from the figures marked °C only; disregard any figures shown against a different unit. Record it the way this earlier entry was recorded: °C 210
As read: °C 38
